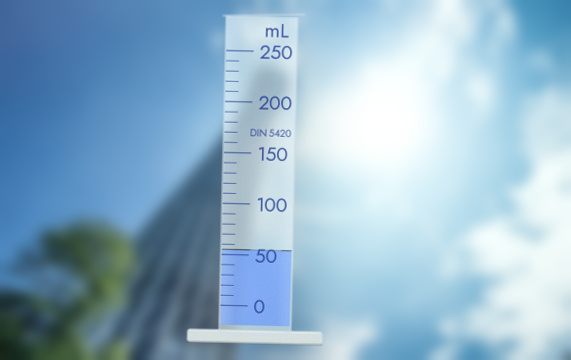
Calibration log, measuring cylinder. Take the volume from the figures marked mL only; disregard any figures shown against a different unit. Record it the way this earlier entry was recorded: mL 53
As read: mL 55
